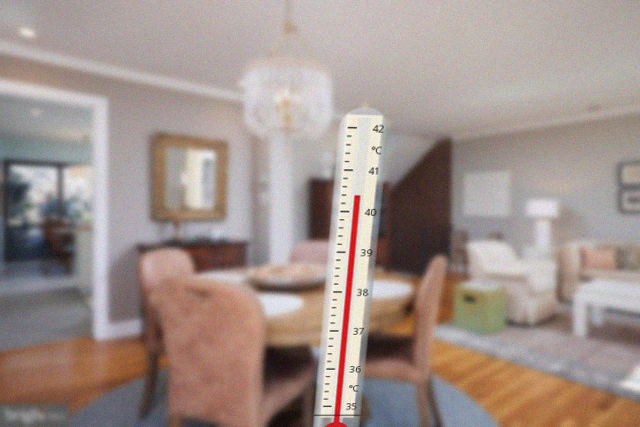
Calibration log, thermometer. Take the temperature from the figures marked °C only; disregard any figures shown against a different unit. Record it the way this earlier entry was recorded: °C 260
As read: °C 40.4
